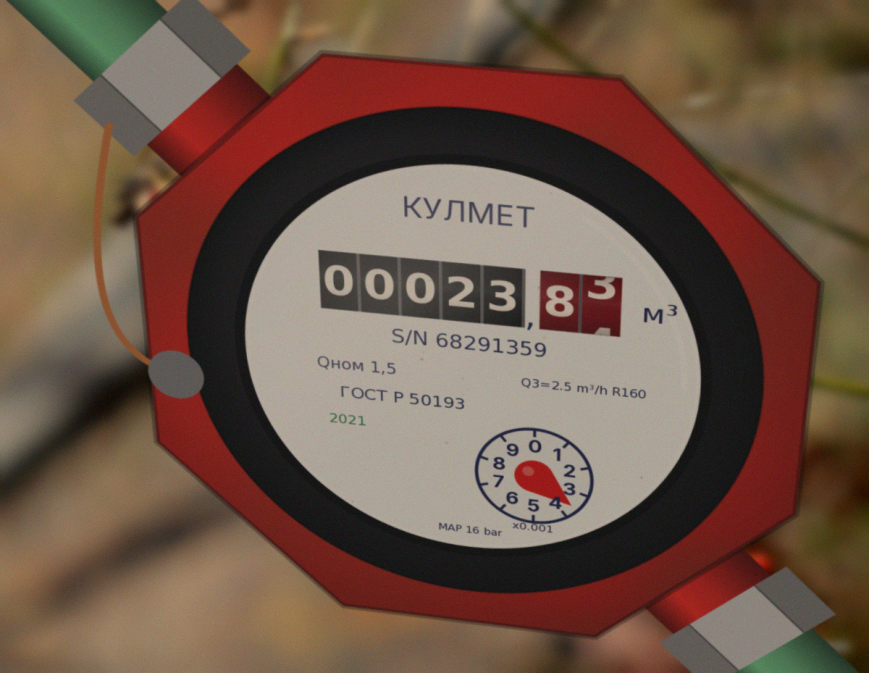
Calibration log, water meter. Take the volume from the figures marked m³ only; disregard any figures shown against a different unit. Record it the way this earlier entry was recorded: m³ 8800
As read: m³ 23.833
